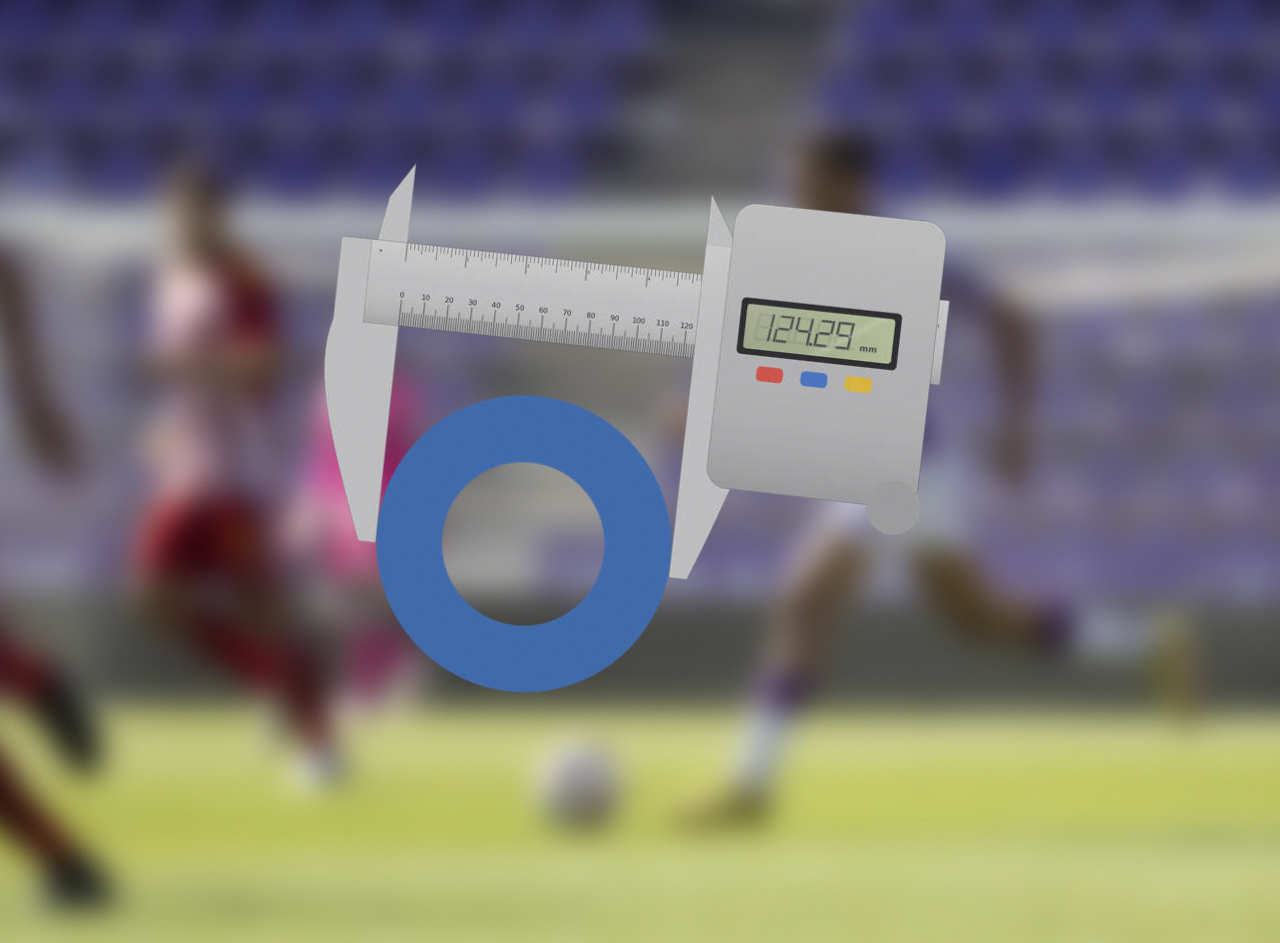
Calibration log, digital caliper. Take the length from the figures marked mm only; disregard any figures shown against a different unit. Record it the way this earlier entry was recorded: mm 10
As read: mm 124.29
